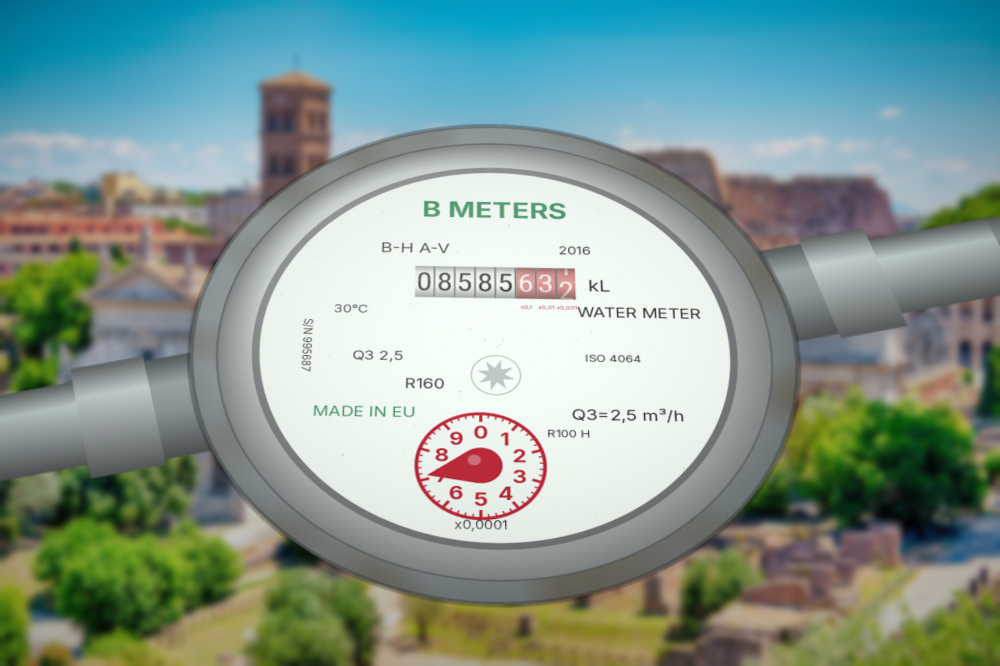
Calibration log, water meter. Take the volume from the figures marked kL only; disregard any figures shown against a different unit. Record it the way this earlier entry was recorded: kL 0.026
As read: kL 8585.6317
